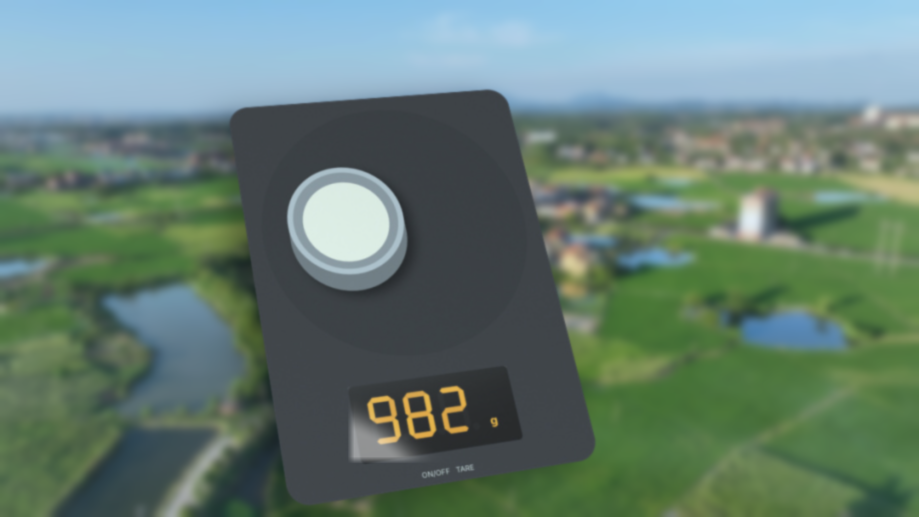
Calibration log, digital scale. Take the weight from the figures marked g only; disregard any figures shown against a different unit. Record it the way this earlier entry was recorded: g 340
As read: g 982
